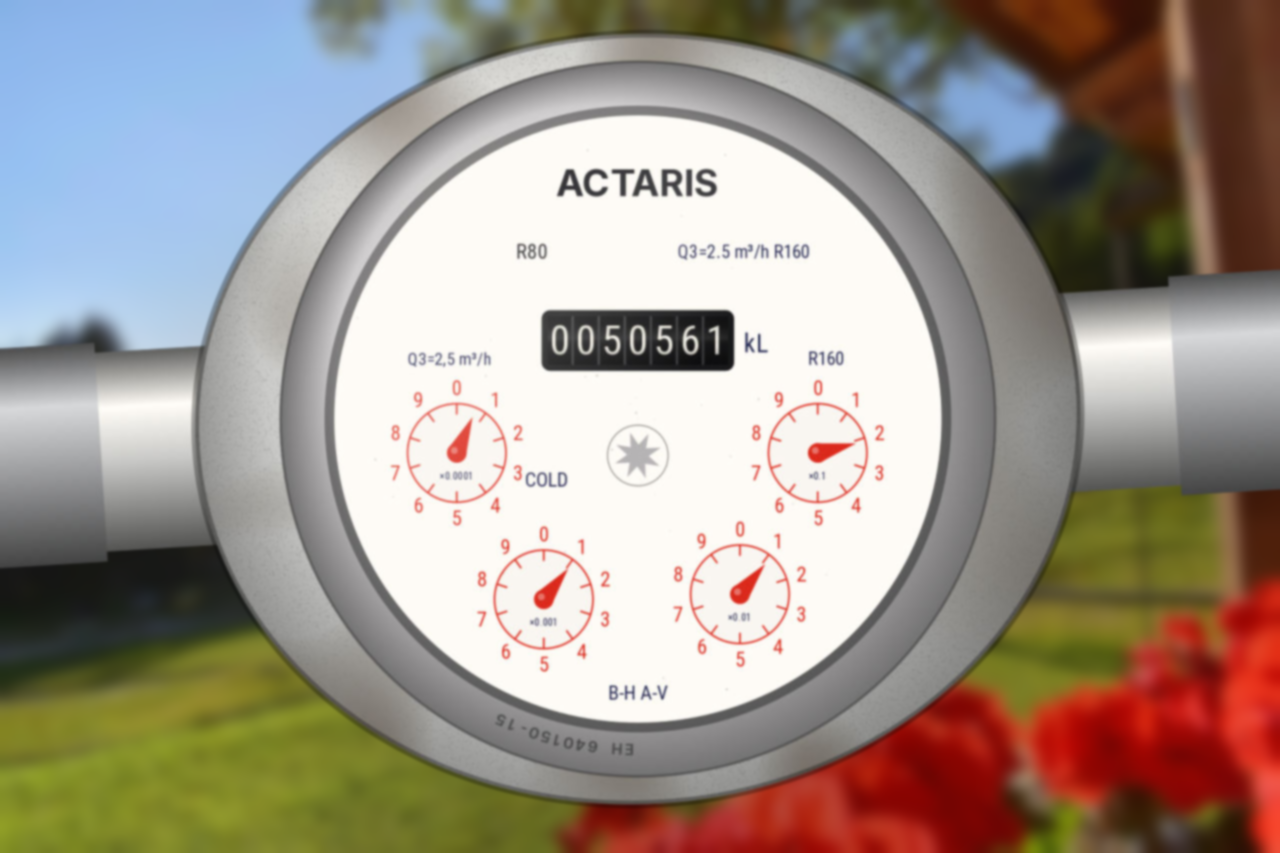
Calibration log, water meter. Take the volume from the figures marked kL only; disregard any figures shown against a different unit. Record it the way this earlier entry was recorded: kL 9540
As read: kL 50561.2110
